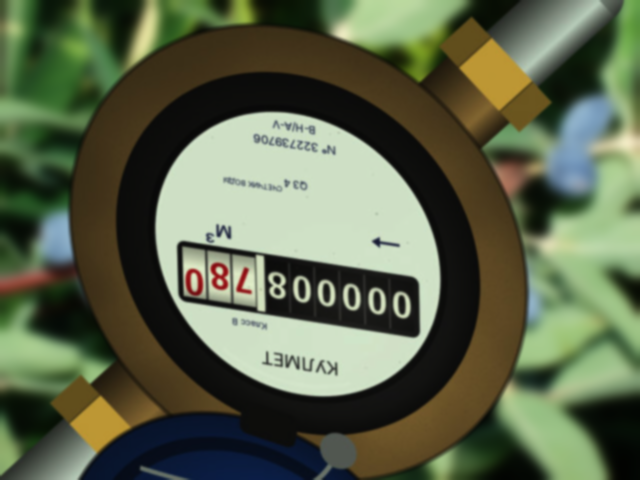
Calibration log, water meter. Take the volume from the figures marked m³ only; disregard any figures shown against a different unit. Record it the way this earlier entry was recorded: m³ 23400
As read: m³ 8.780
